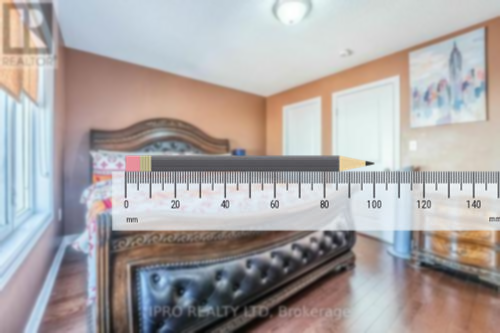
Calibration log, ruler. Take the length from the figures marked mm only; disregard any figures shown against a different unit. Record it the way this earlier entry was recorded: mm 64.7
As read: mm 100
